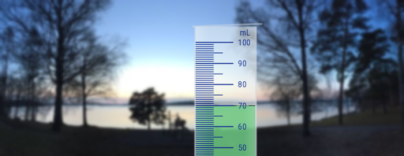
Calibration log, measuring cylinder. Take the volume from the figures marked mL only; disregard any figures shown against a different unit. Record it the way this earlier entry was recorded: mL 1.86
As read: mL 70
